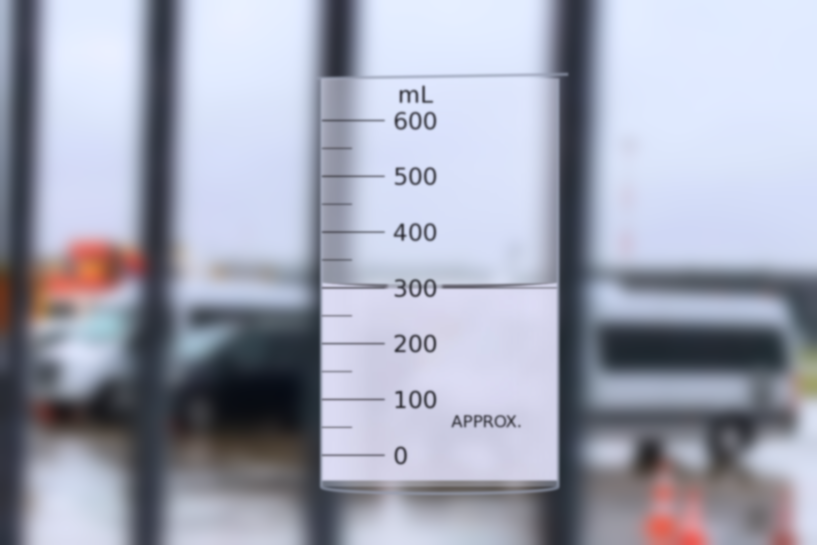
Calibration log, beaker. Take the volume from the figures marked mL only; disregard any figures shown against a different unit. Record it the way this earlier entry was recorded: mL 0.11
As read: mL 300
